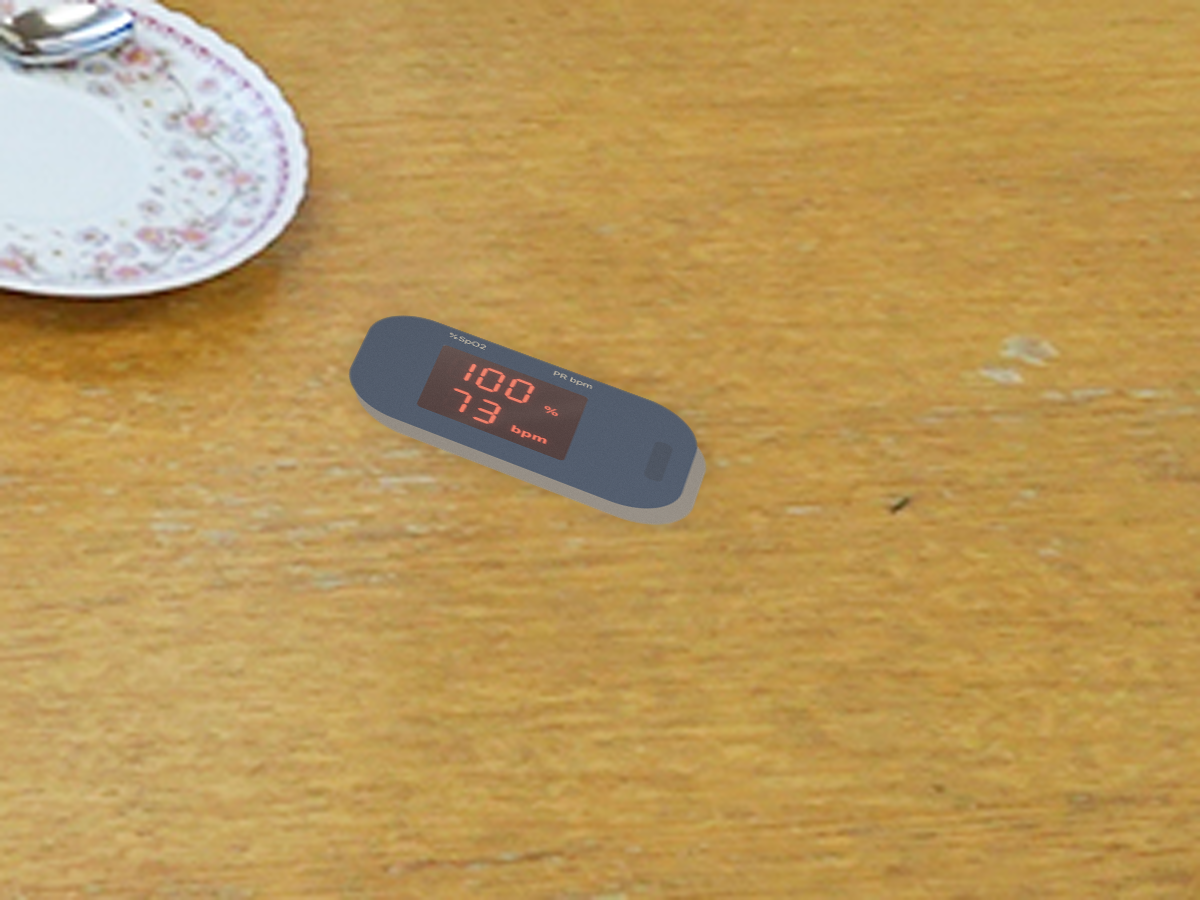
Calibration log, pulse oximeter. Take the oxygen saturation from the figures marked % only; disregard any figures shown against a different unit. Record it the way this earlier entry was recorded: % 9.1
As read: % 100
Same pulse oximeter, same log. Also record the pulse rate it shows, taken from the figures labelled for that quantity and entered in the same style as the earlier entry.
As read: bpm 73
